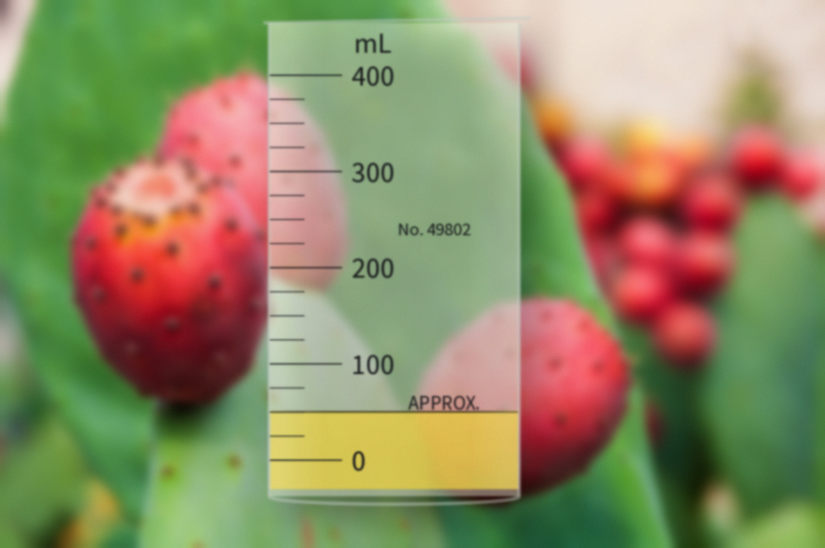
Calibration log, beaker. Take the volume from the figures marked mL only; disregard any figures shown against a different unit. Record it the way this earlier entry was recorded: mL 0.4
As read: mL 50
